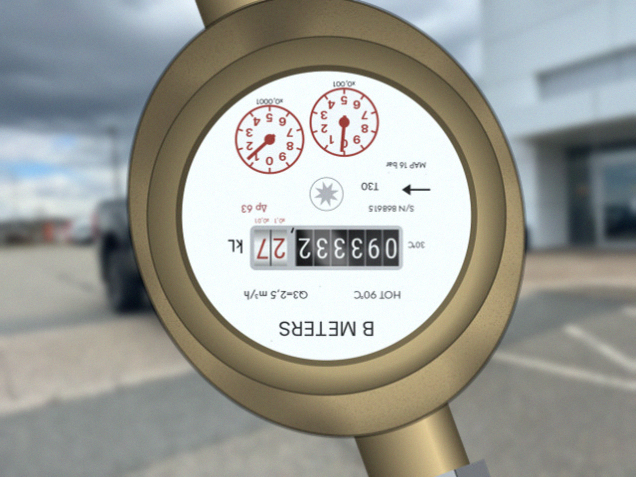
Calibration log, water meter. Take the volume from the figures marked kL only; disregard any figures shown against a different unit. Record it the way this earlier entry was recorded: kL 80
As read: kL 93332.2701
